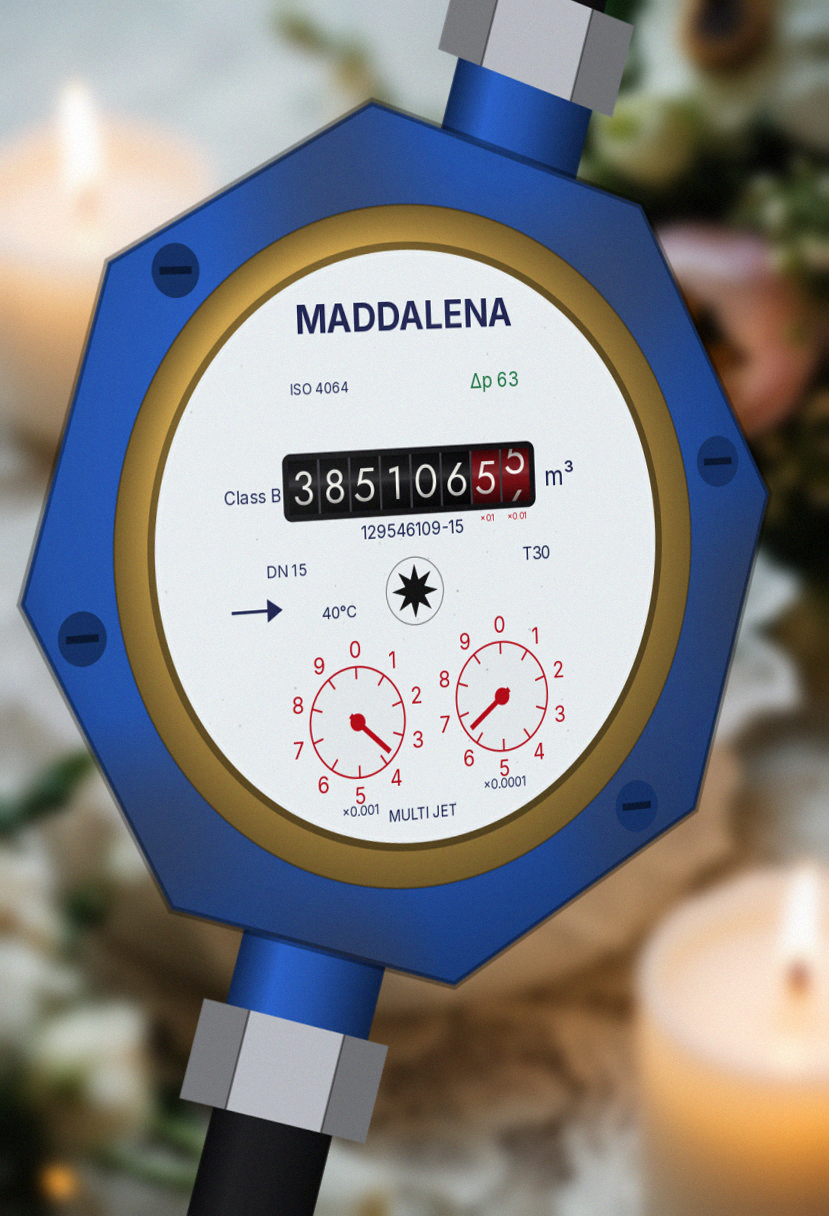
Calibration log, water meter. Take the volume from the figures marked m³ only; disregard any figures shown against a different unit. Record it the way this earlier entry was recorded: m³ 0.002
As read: m³ 385106.5536
